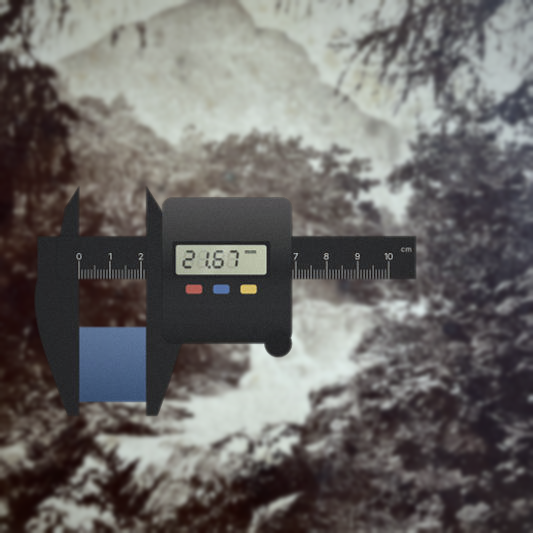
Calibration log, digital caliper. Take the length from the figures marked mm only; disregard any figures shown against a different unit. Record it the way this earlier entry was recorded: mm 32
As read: mm 21.67
